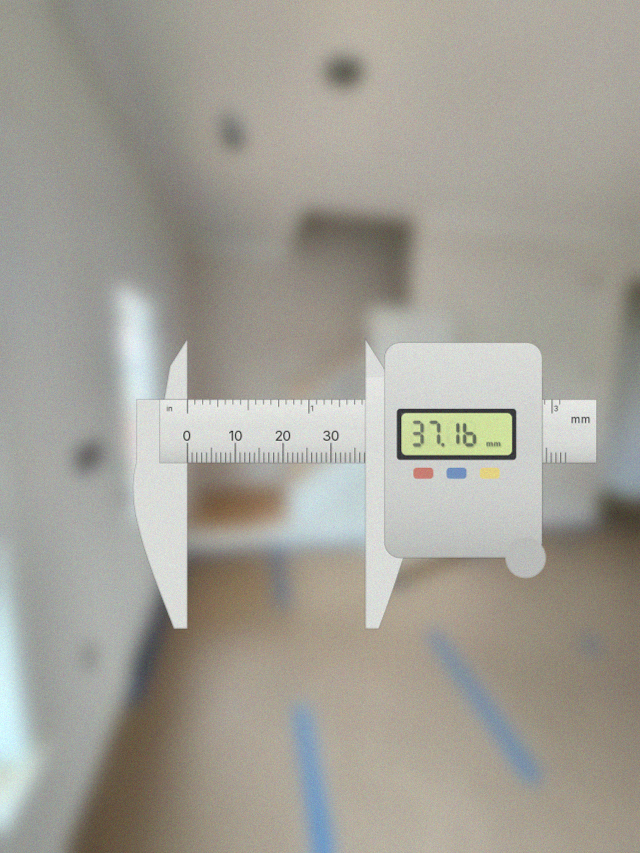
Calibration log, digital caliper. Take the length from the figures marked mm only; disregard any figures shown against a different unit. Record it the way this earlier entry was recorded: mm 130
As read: mm 37.16
